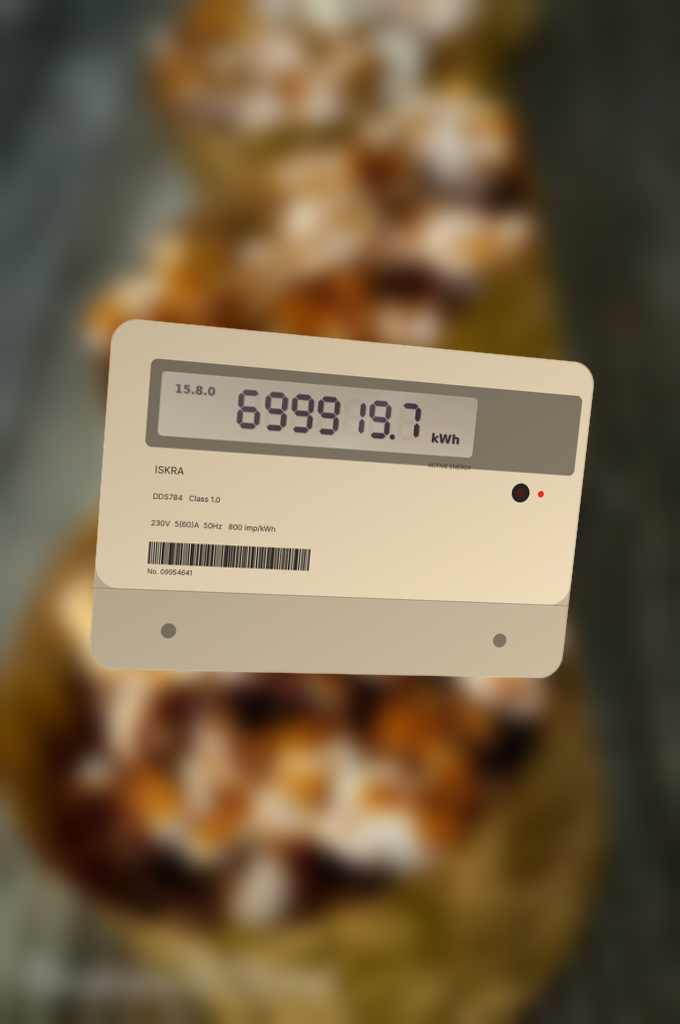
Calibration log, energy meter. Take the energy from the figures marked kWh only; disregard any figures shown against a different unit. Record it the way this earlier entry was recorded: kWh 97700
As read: kWh 699919.7
